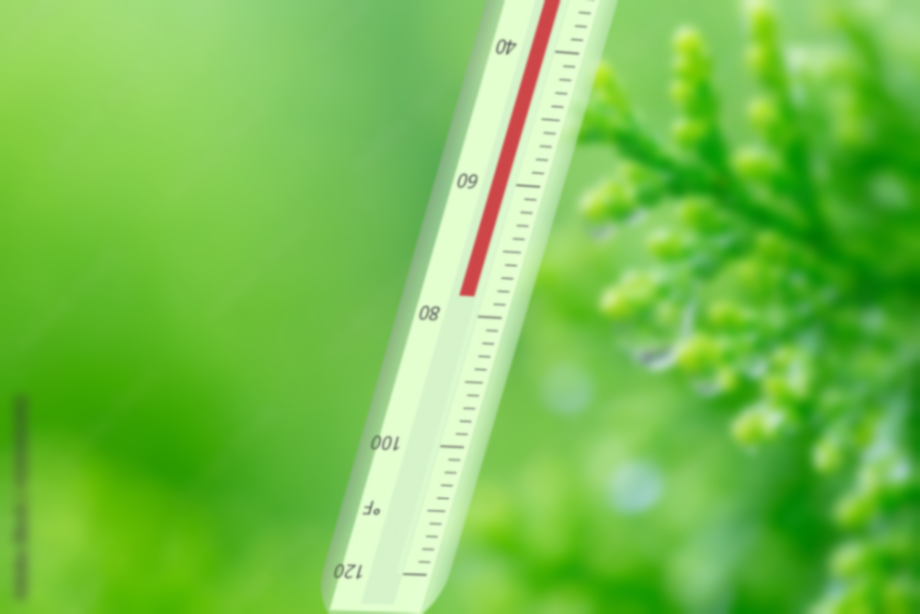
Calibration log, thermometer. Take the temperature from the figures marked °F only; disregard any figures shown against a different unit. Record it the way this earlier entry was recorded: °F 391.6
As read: °F 77
